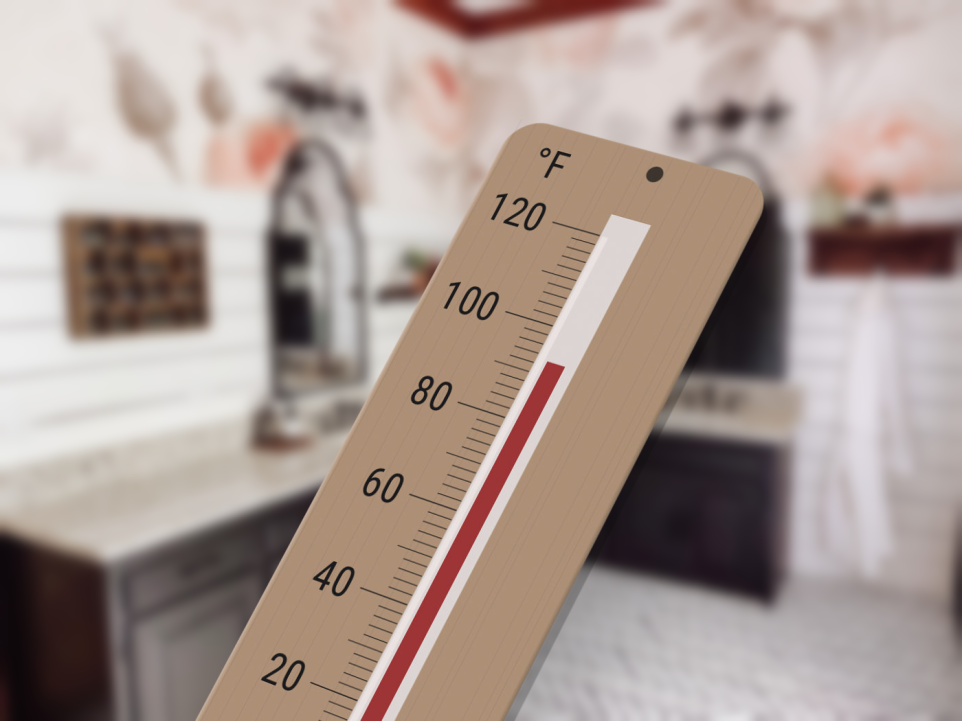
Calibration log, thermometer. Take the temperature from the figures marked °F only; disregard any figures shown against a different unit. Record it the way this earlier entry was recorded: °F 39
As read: °F 93
